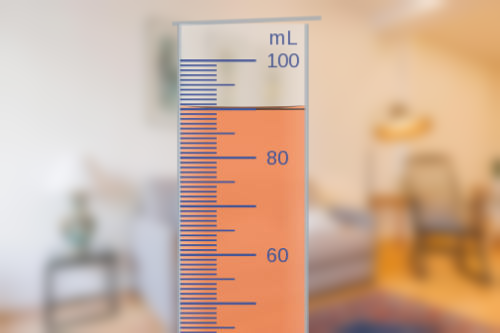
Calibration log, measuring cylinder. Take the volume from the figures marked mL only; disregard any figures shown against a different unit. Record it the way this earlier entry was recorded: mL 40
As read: mL 90
